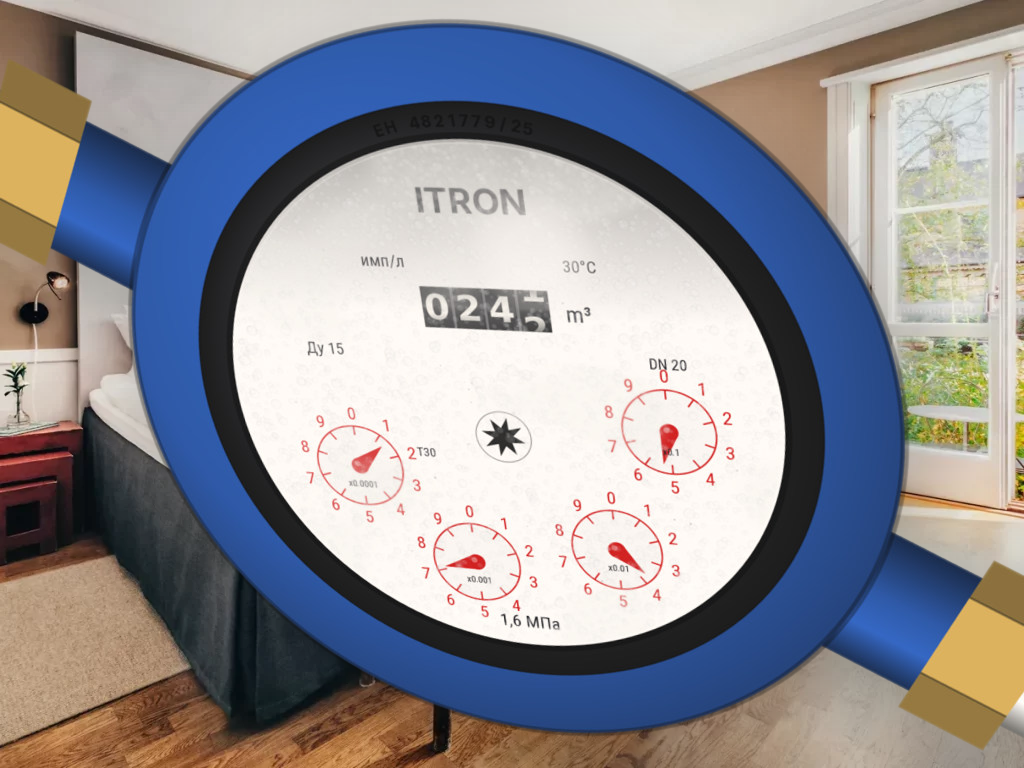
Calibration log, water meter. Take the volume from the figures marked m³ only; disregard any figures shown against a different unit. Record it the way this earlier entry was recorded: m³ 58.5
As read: m³ 241.5371
